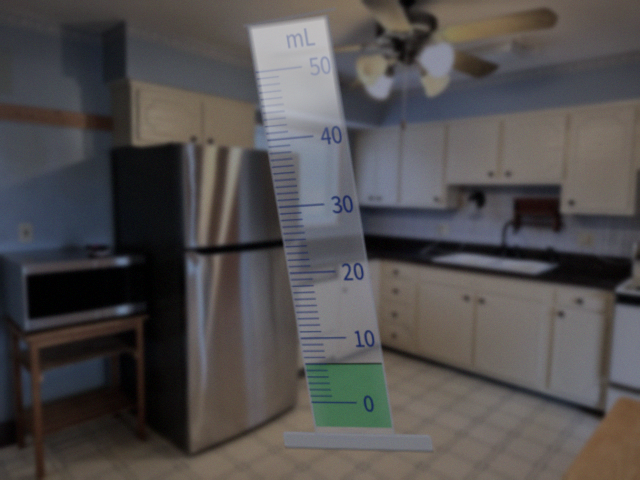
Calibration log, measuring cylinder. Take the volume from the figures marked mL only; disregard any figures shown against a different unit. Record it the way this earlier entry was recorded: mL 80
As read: mL 6
